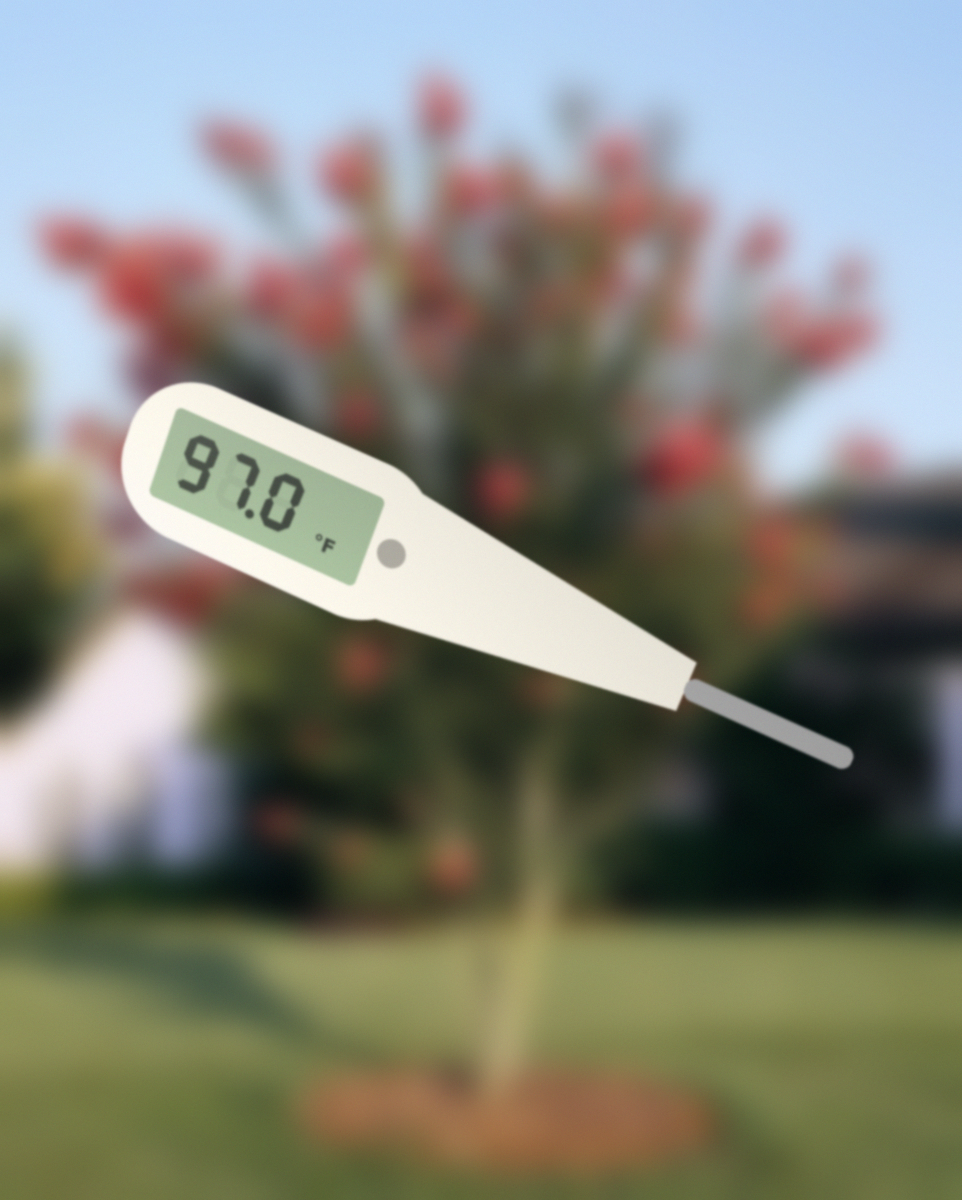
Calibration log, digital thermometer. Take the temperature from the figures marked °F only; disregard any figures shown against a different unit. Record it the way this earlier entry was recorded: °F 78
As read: °F 97.0
